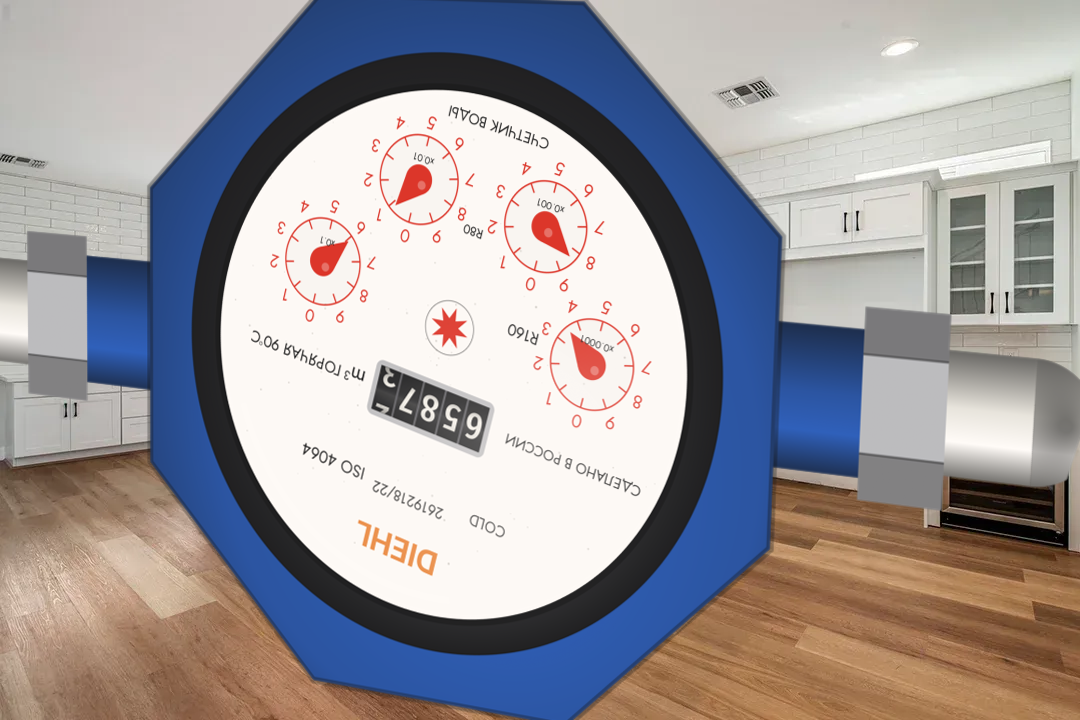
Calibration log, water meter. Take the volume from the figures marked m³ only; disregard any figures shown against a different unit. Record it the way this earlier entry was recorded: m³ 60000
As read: m³ 65872.6083
